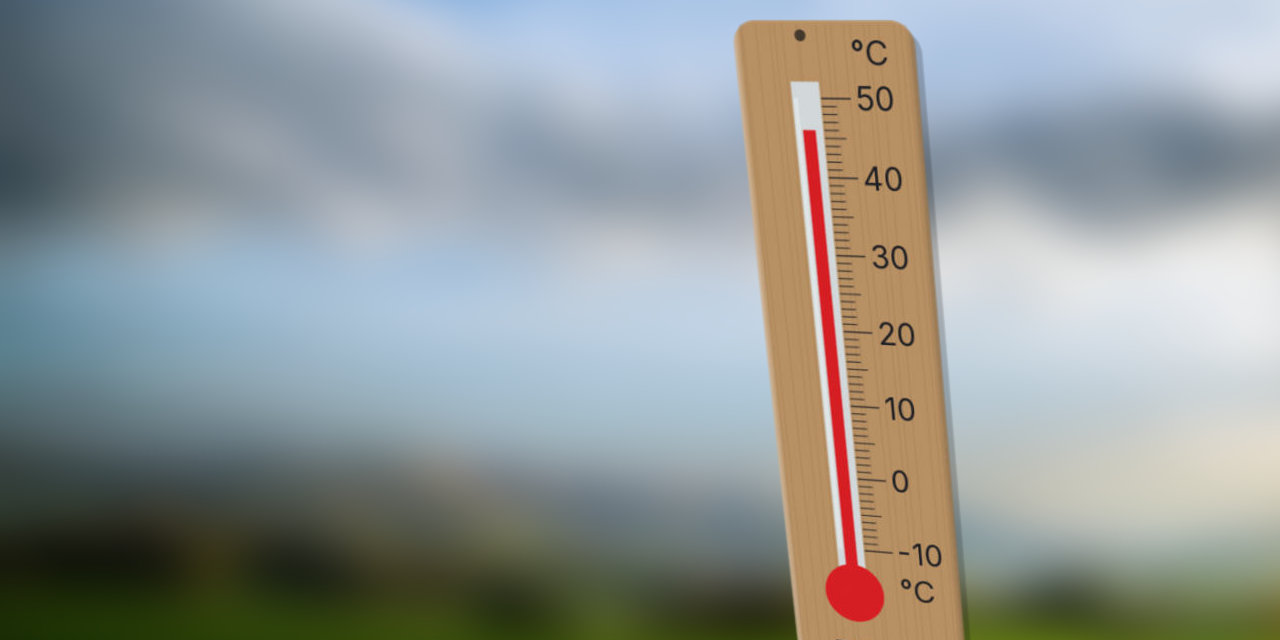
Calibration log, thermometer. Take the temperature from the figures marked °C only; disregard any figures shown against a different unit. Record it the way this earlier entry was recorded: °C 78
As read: °C 46
